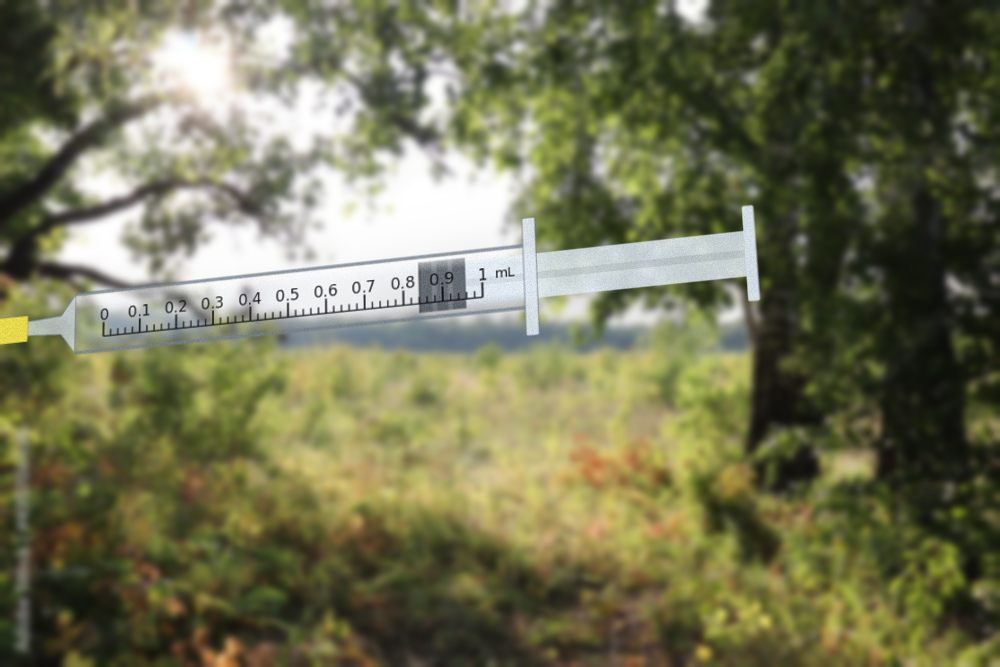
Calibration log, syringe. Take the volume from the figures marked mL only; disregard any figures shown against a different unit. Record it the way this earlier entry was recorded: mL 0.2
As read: mL 0.84
